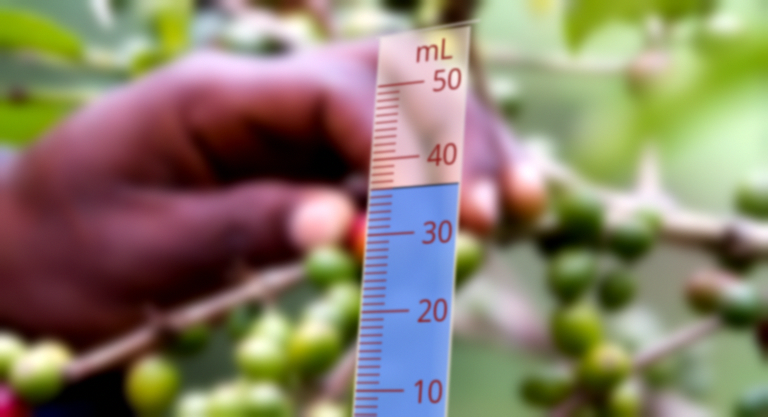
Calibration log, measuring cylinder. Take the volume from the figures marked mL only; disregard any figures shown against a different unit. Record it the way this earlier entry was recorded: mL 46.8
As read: mL 36
